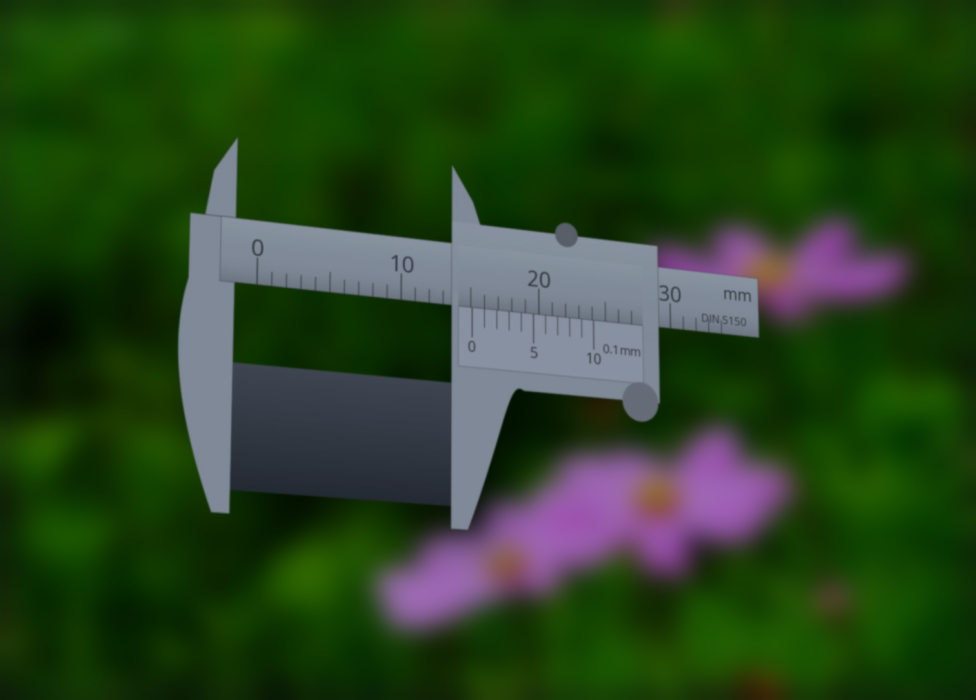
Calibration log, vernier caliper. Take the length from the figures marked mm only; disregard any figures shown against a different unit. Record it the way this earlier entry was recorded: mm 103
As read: mm 15.1
